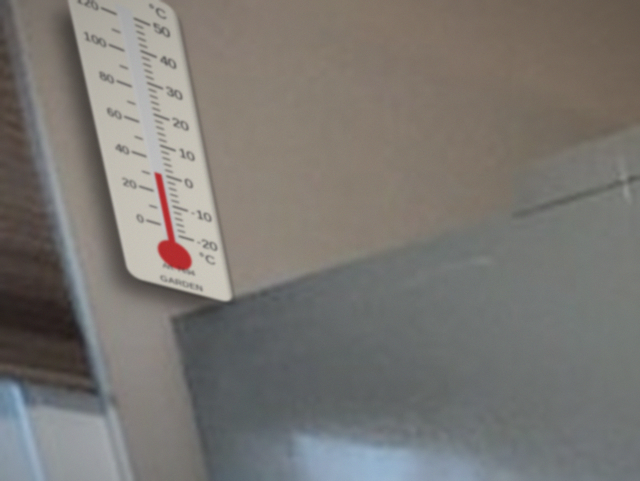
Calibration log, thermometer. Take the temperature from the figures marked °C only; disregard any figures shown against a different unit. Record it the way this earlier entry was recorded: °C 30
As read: °C 0
